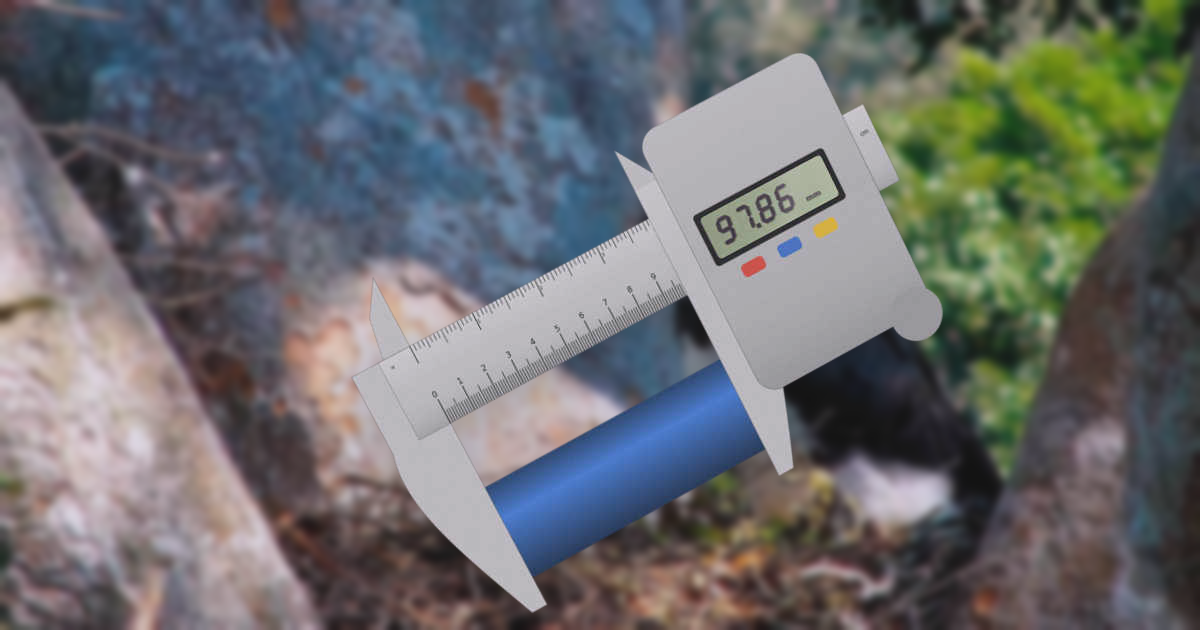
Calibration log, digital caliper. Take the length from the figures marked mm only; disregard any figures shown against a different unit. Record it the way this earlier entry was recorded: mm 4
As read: mm 97.86
